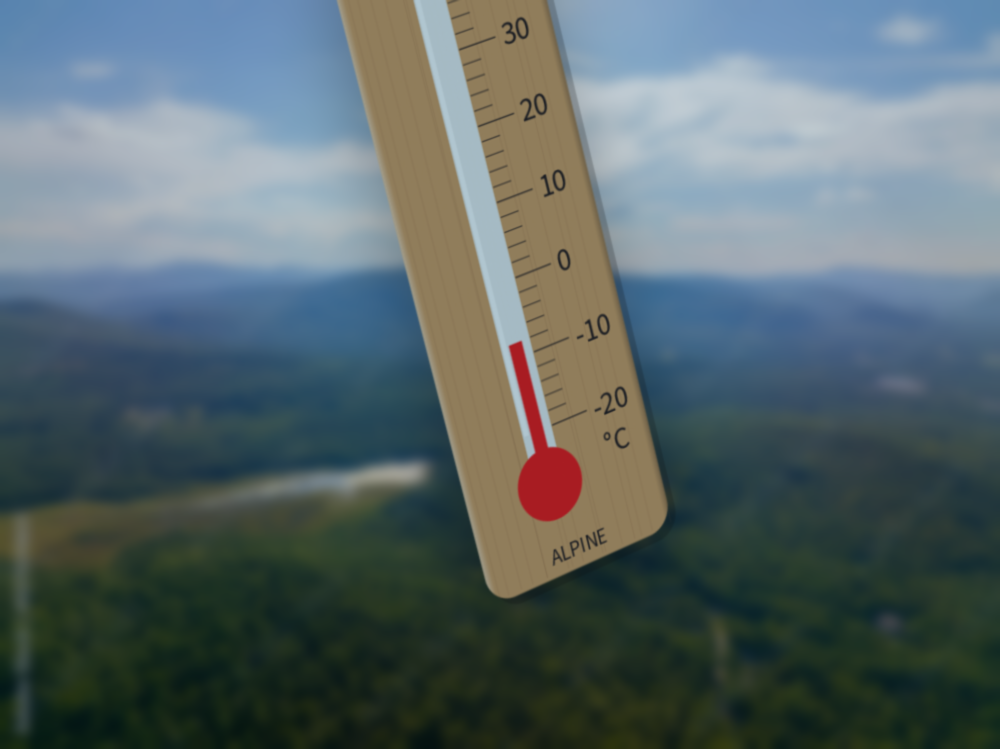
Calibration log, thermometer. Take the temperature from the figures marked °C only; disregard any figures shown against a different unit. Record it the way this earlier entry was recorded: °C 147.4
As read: °C -8
